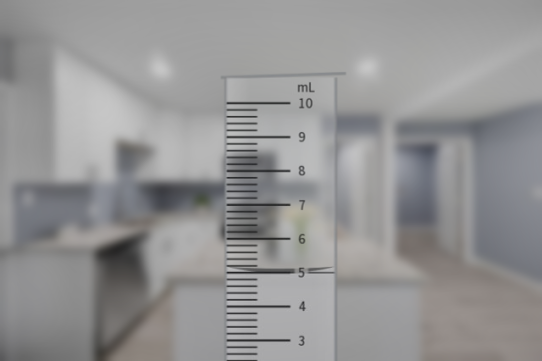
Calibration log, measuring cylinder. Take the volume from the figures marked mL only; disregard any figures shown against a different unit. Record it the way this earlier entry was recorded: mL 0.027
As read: mL 5
